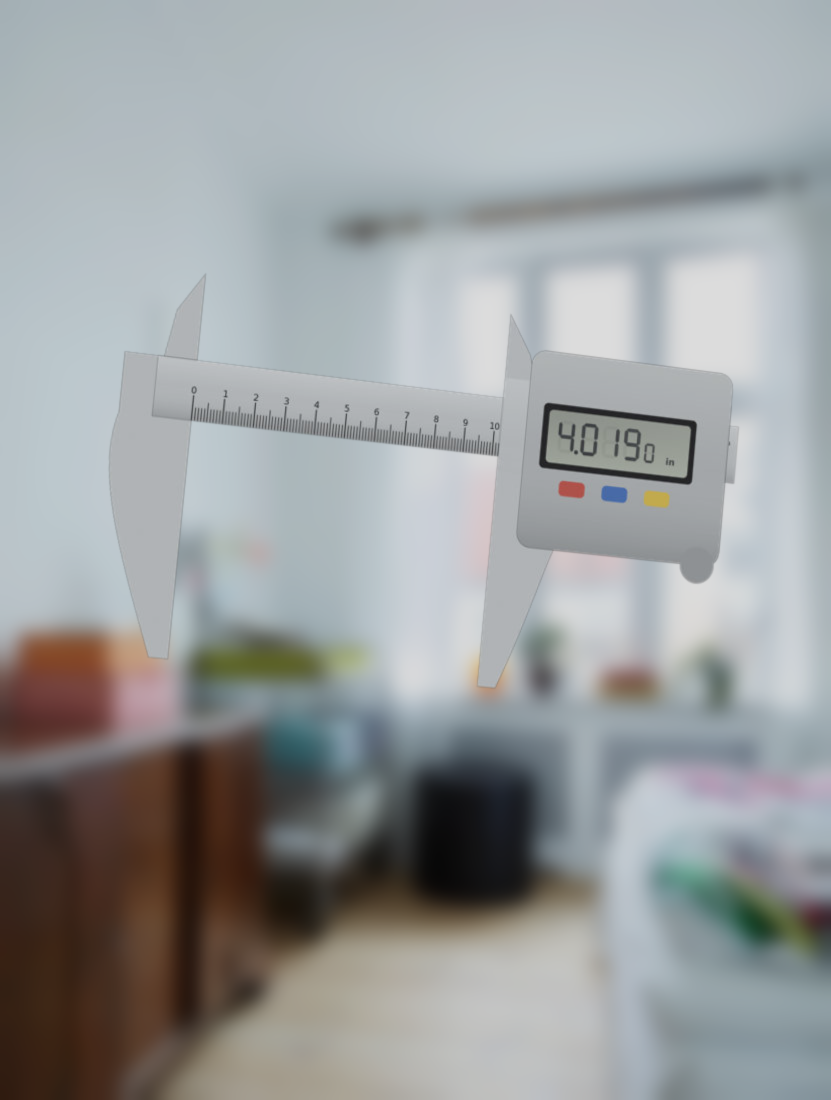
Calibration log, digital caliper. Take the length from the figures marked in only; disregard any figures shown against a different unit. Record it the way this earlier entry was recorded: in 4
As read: in 4.0190
